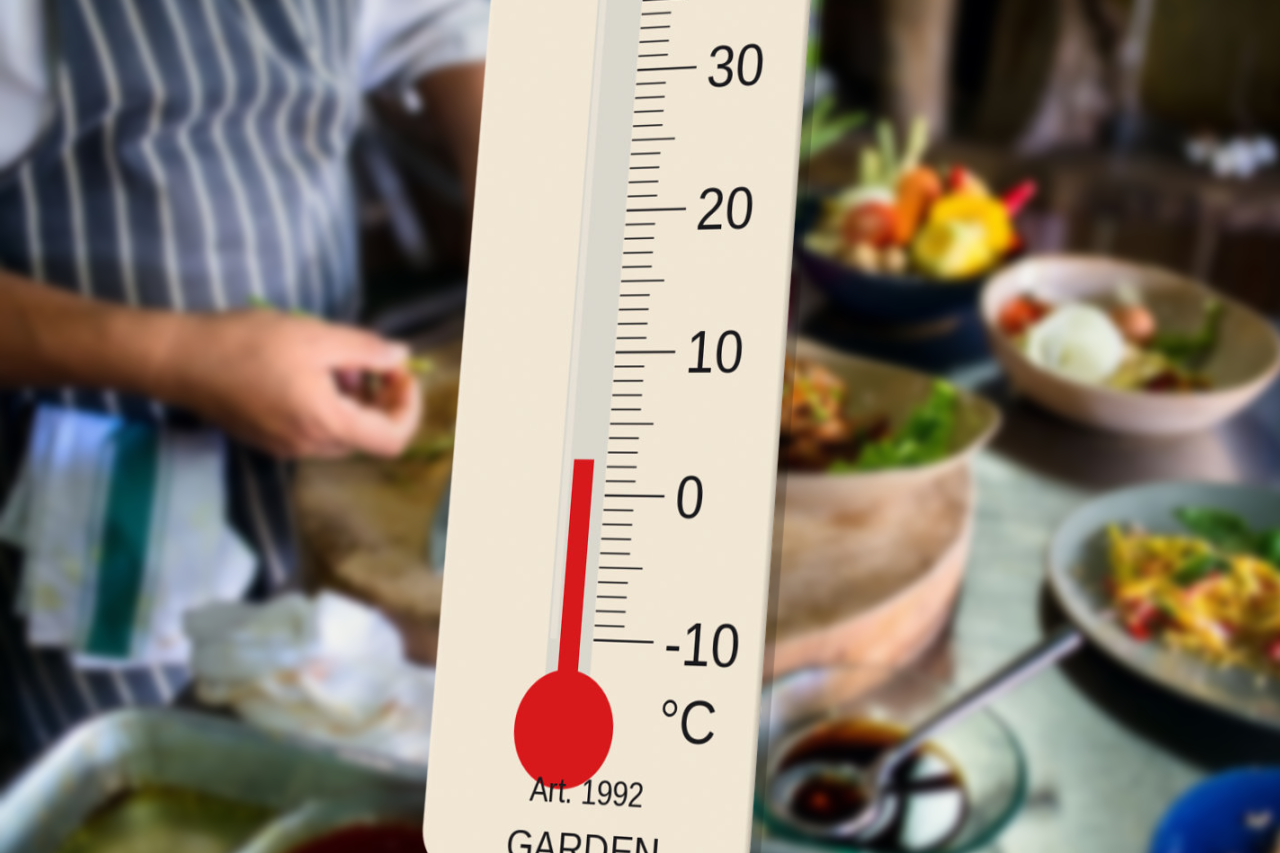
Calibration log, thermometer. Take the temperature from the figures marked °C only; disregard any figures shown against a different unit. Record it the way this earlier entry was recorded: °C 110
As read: °C 2.5
